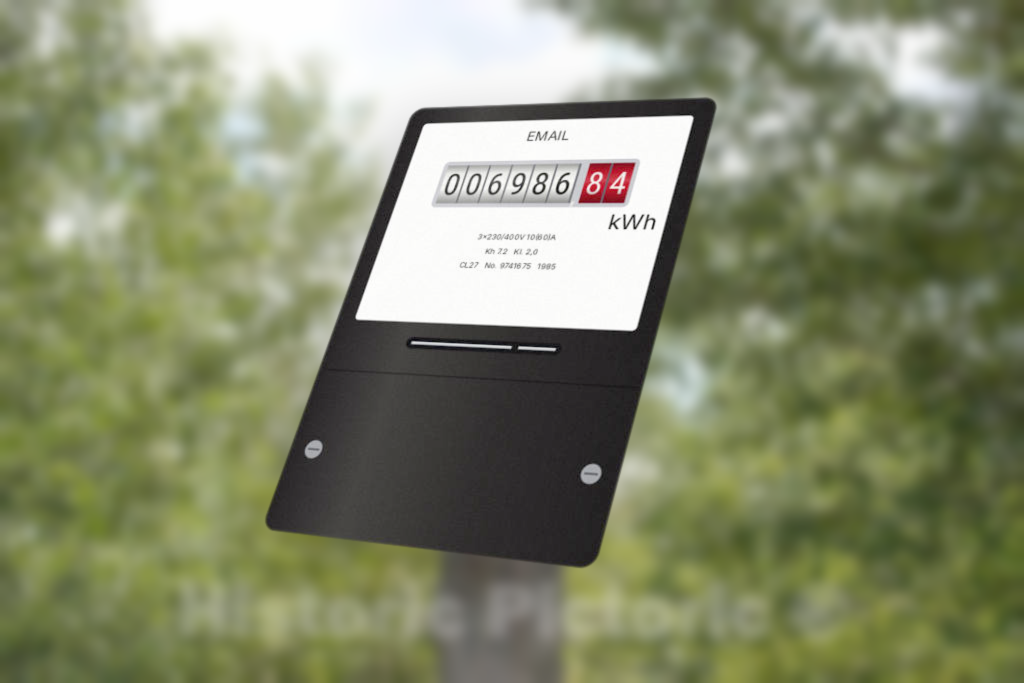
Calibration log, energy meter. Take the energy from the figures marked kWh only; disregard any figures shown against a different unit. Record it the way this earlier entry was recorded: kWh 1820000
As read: kWh 6986.84
